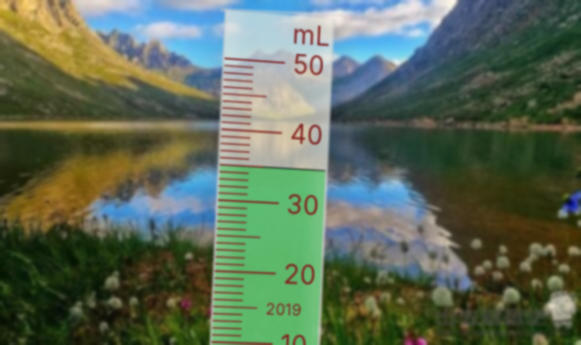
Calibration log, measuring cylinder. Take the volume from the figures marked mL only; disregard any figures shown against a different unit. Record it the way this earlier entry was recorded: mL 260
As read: mL 35
